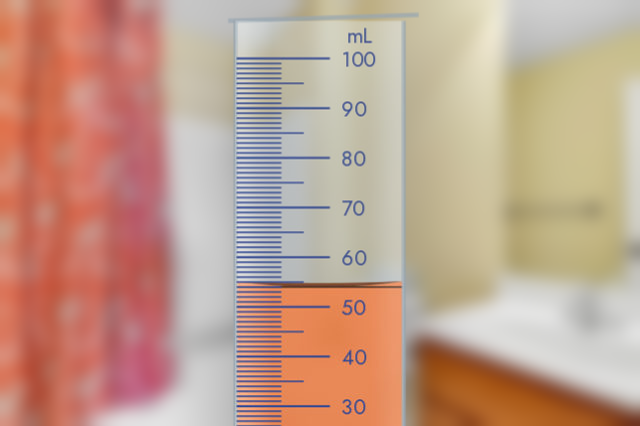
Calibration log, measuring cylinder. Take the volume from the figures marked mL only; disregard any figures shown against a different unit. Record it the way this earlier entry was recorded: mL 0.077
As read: mL 54
